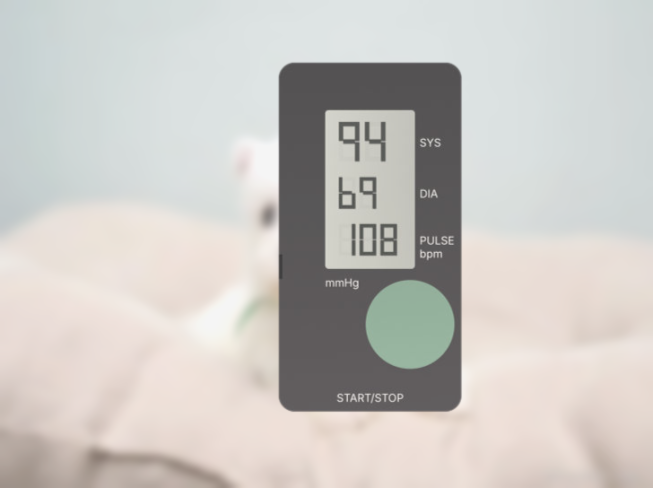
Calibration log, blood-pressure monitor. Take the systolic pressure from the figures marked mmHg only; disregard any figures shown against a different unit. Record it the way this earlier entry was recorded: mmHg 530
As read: mmHg 94
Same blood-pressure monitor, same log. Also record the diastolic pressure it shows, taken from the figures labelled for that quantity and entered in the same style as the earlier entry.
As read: mmHg 69
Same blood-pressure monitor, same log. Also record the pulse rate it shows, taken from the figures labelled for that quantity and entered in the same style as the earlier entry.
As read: bpm 108
